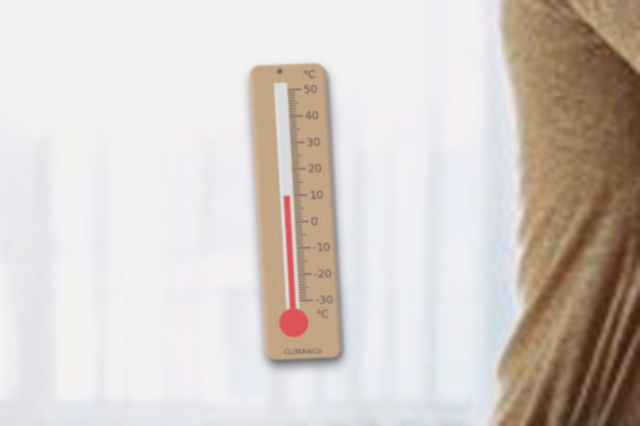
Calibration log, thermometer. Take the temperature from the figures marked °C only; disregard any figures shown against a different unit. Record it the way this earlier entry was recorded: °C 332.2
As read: °C 10
